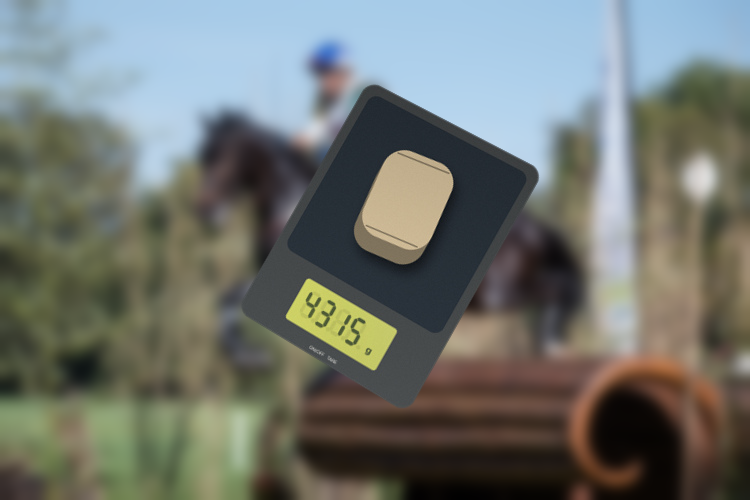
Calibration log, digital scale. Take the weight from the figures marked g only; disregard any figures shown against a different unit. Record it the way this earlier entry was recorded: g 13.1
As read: g 4315
